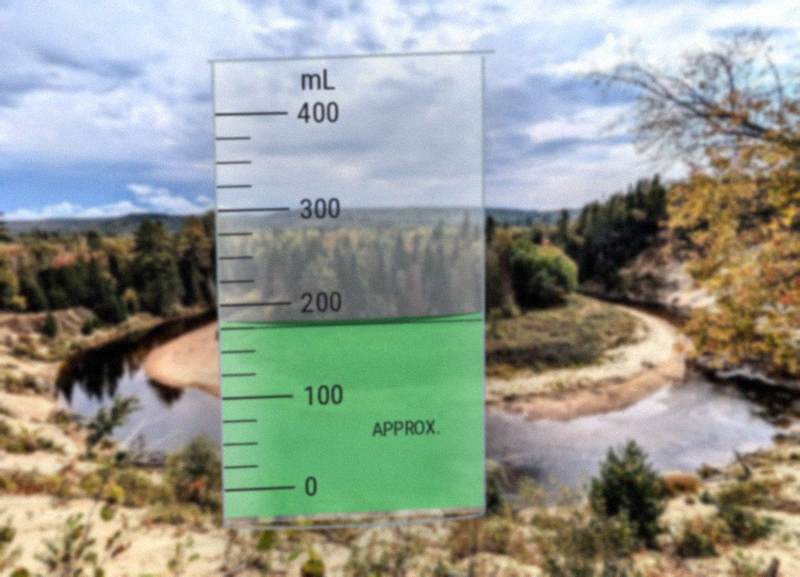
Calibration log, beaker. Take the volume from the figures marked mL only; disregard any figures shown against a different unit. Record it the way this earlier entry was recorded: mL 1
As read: mL 175
